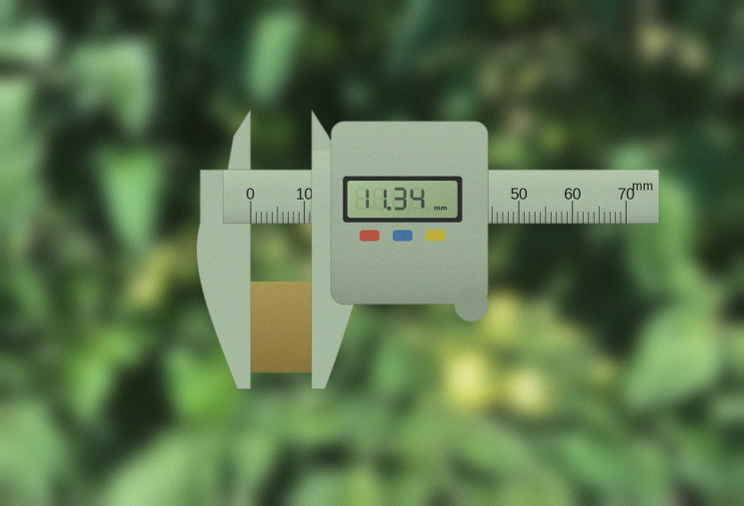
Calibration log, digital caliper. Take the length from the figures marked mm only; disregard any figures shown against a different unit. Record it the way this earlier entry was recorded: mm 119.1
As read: mm 11.34
